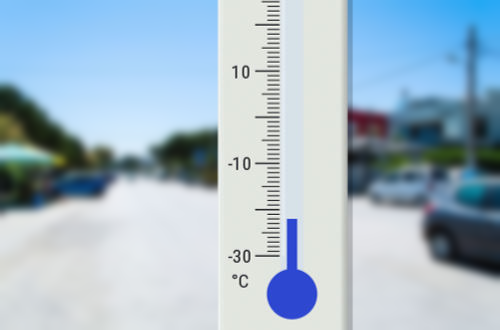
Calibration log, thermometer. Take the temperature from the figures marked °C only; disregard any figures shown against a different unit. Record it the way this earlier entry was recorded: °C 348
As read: °C -22
